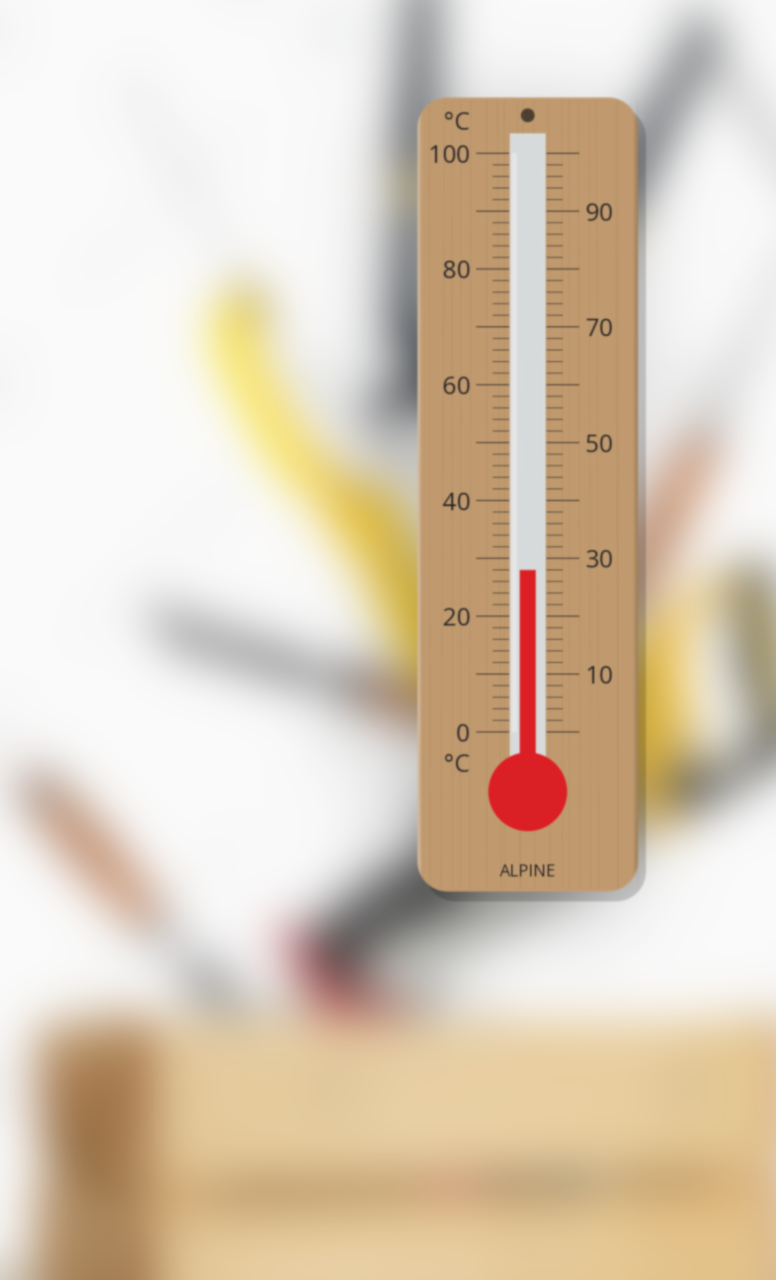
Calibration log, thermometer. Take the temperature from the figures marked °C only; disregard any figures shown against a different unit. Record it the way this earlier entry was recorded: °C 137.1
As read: °C 28
